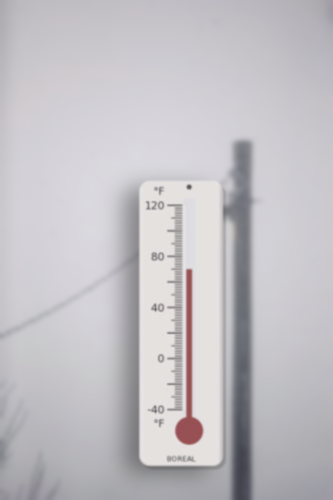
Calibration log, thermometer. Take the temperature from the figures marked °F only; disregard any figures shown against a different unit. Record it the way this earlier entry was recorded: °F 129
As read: °F 70
